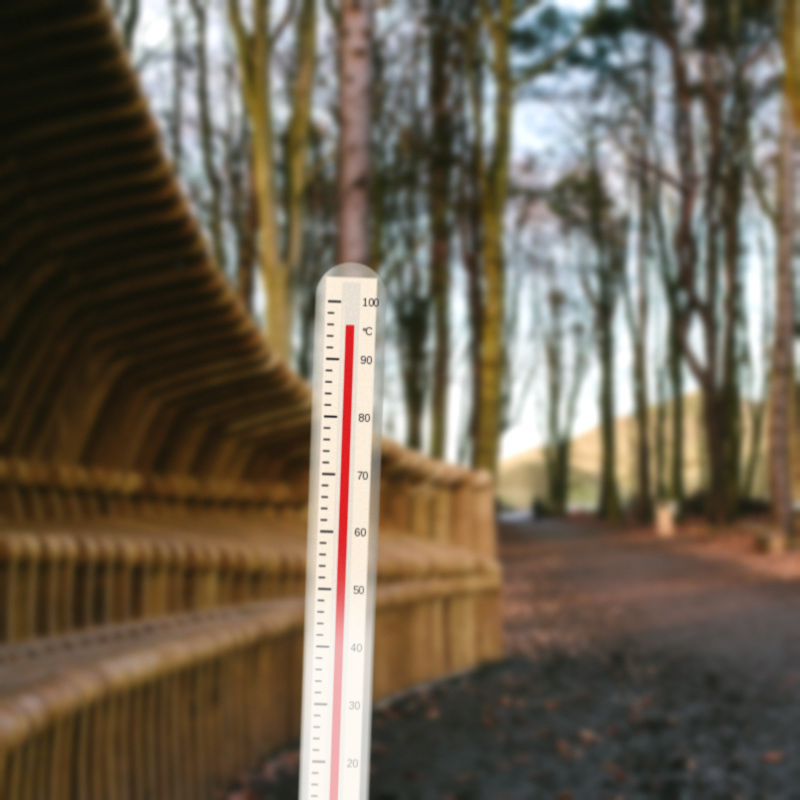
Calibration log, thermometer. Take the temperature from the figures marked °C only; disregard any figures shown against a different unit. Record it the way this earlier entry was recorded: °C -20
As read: °C 96
